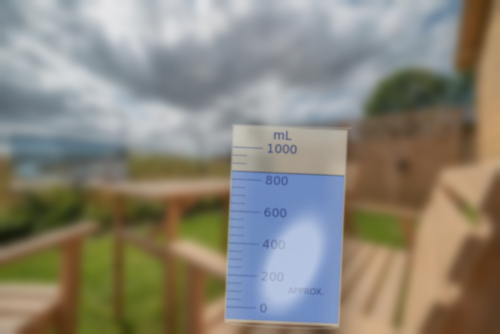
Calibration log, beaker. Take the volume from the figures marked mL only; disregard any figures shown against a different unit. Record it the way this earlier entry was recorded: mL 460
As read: mL 850
